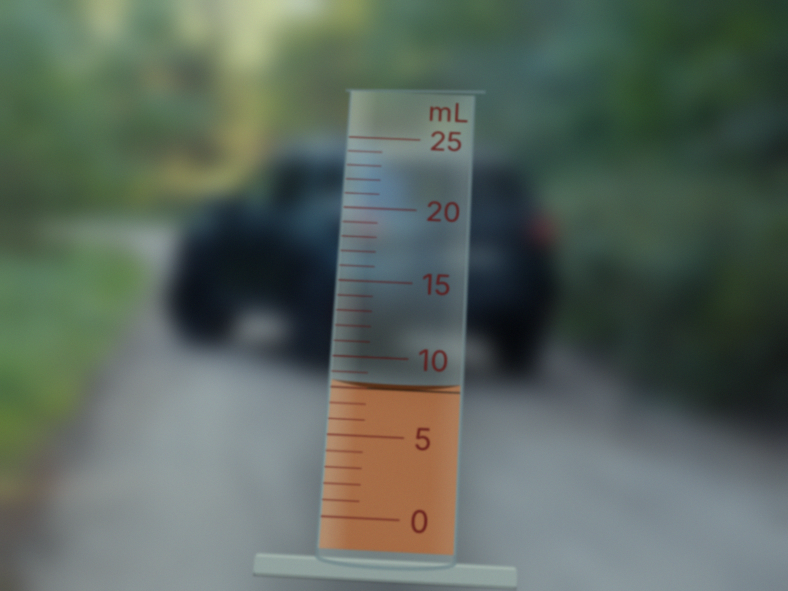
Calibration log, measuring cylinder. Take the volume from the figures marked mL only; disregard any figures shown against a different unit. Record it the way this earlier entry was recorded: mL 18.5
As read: mL 8
